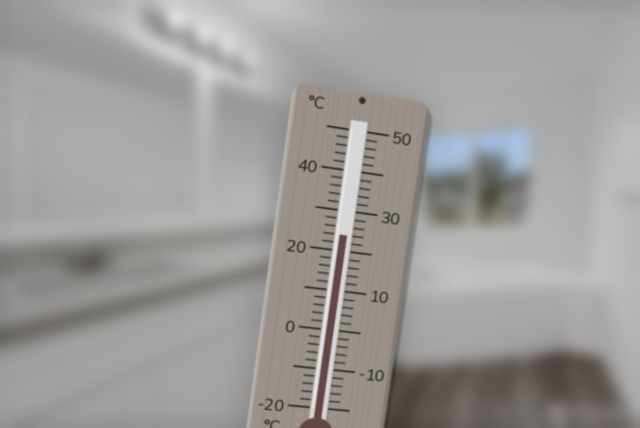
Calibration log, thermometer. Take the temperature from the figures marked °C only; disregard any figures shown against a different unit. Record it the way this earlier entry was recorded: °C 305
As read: °C 24
